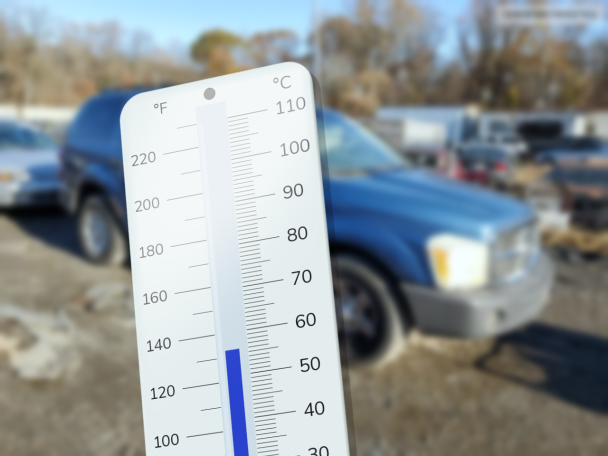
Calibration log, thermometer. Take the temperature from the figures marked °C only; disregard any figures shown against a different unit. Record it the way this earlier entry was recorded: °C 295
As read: °C 56
